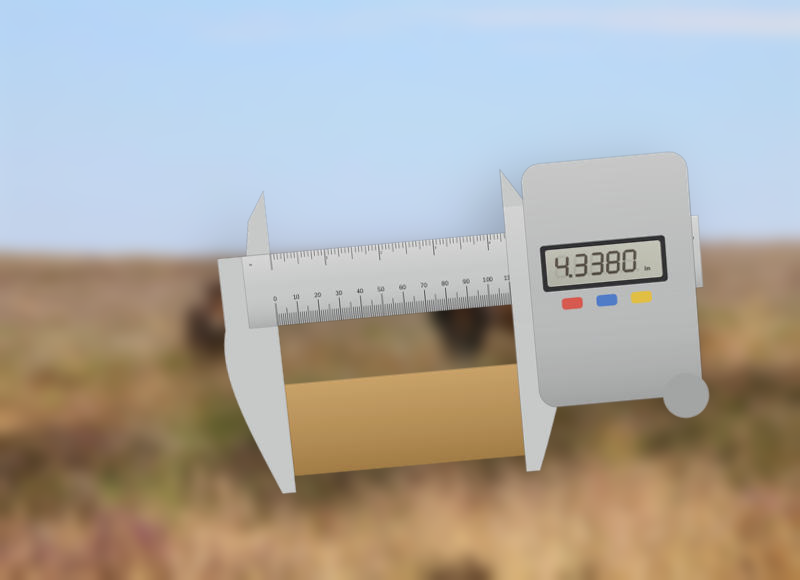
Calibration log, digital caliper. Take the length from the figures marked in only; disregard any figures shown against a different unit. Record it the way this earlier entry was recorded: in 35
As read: in 4.3380
